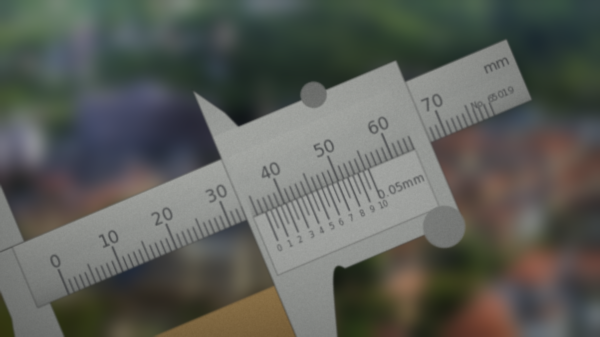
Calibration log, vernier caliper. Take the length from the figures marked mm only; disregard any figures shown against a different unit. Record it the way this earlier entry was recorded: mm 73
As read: mm 36.5
